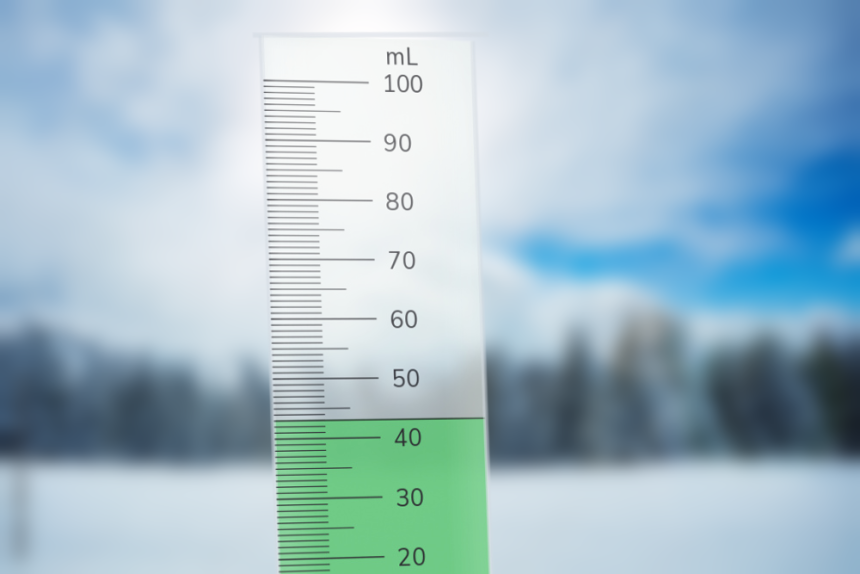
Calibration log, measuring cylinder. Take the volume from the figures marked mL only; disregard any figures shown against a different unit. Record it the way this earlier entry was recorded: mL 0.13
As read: mL 43
